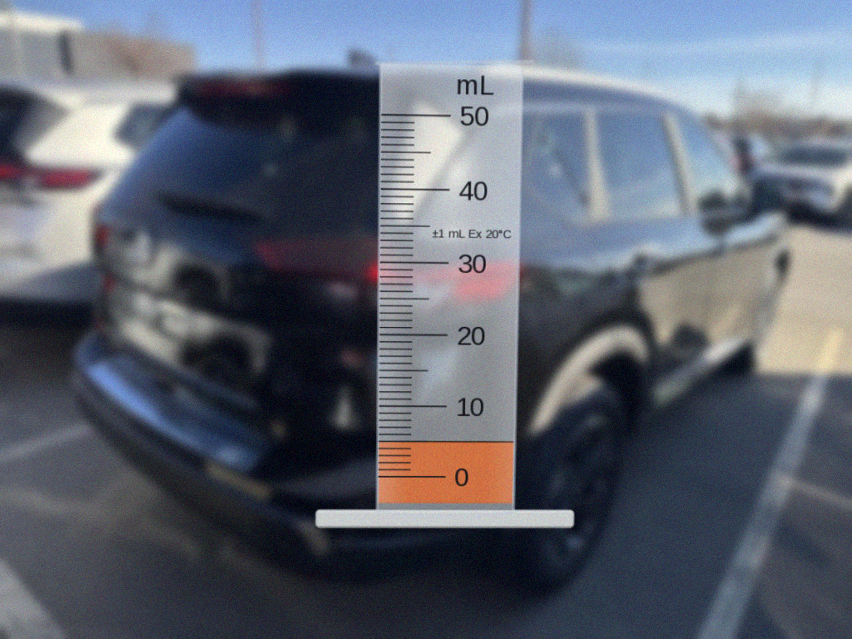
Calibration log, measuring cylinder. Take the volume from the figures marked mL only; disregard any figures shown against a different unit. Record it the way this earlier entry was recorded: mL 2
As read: mL 5
